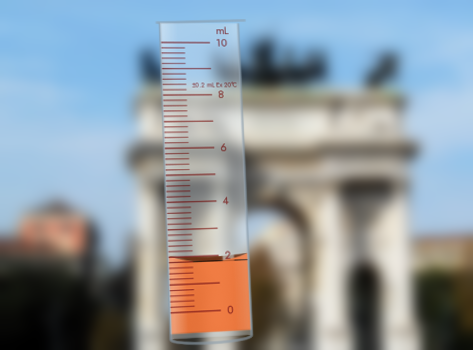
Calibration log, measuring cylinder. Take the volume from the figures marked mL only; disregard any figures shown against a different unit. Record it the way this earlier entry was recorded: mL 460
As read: mL 1.8
